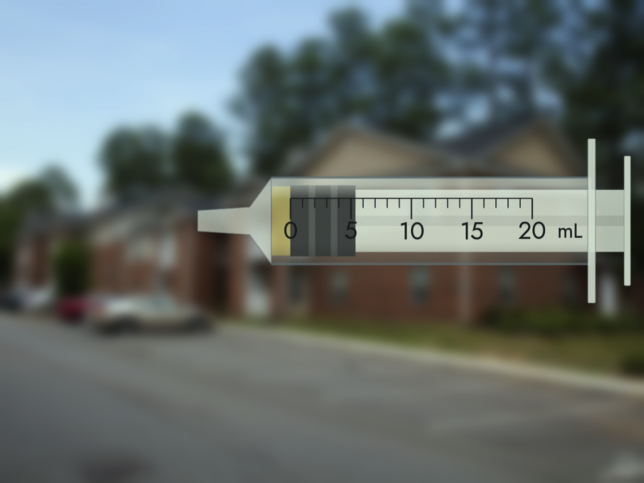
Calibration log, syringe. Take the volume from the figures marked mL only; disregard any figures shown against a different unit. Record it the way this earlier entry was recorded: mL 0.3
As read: mL 0
